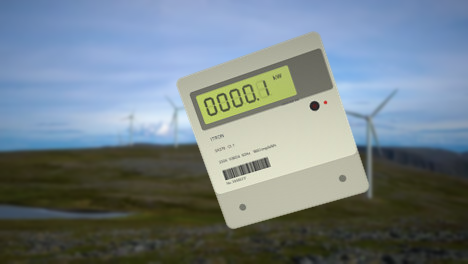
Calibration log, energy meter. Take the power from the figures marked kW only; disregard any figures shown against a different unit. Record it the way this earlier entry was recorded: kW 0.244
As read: kW 0.1
